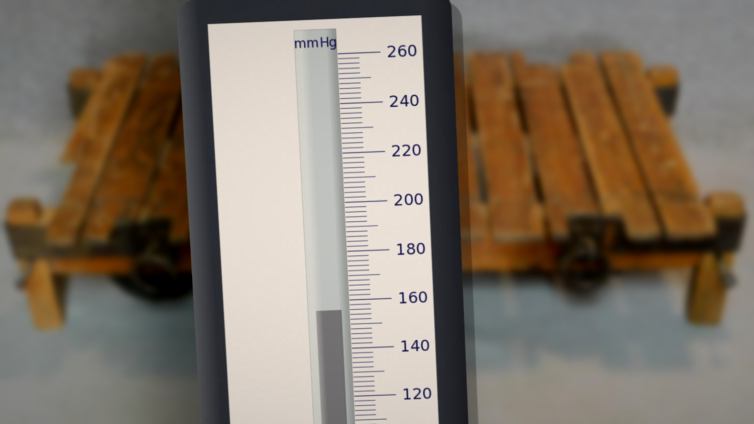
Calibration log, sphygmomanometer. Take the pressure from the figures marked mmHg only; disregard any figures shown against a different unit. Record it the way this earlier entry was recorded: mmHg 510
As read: mmHg 156
